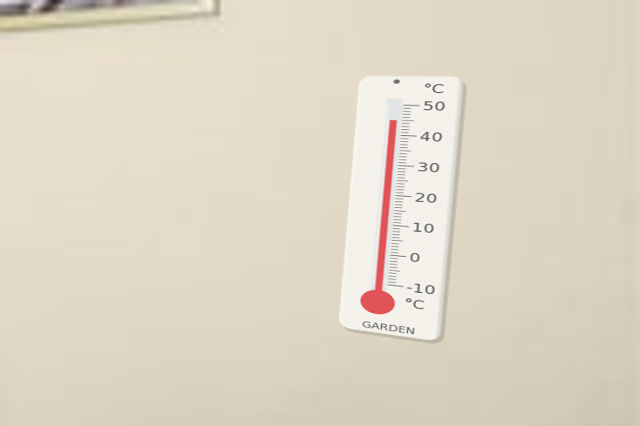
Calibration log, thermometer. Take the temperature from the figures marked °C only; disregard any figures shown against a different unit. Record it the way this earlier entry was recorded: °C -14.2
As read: °C 45
